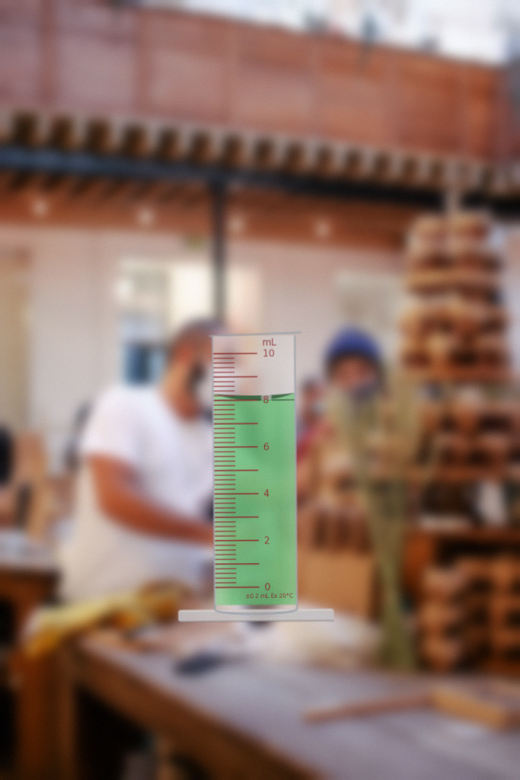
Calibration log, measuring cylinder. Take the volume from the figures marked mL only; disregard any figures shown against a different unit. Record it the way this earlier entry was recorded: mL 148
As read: mL 8
